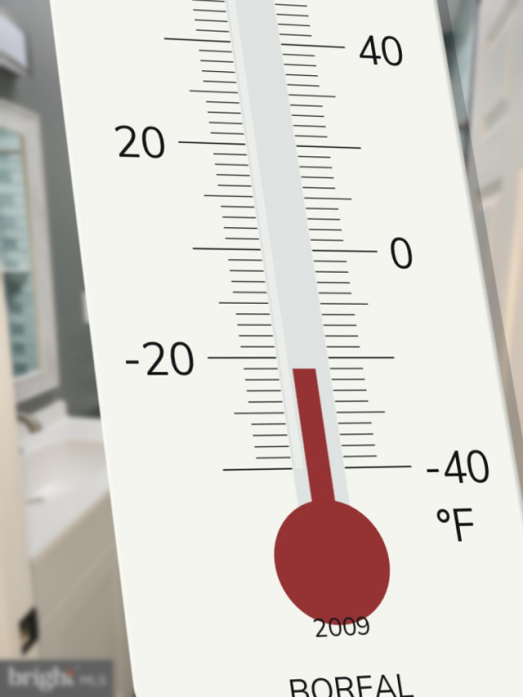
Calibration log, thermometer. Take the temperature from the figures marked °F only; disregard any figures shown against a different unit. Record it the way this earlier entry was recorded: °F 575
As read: °F -22
